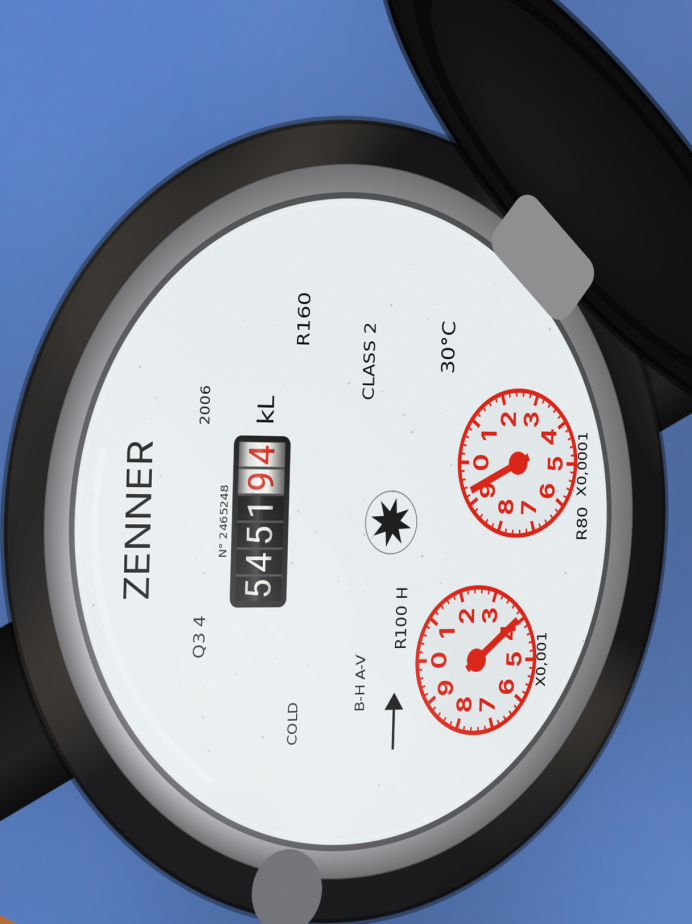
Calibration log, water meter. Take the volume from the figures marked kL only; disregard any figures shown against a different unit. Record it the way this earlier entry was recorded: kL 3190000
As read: kL 5451.9439
